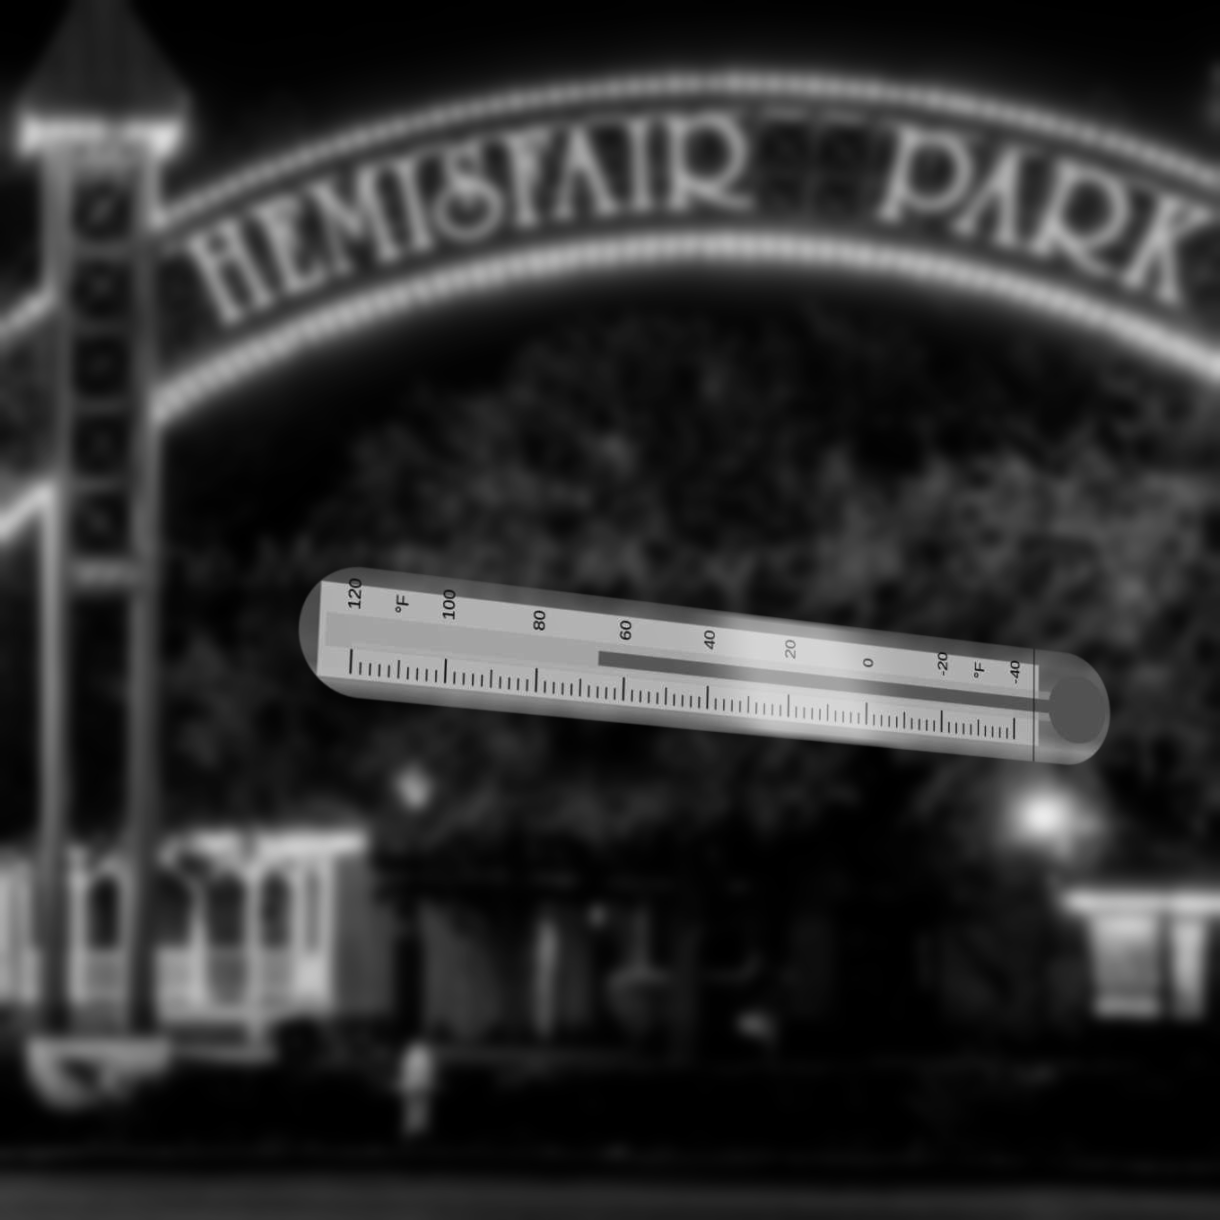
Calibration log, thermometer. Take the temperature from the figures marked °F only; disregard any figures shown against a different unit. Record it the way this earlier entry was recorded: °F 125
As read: °F 66
